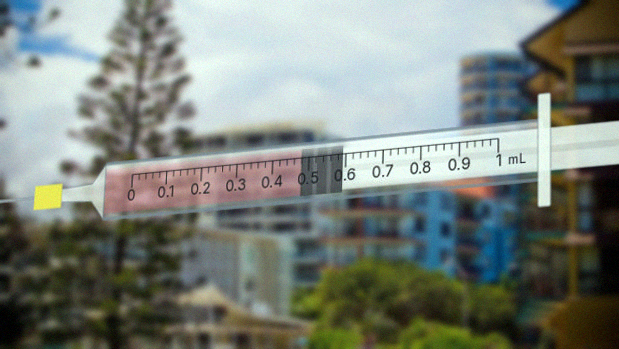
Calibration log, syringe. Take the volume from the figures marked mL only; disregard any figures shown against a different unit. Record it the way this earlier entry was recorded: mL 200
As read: mL 0.48
